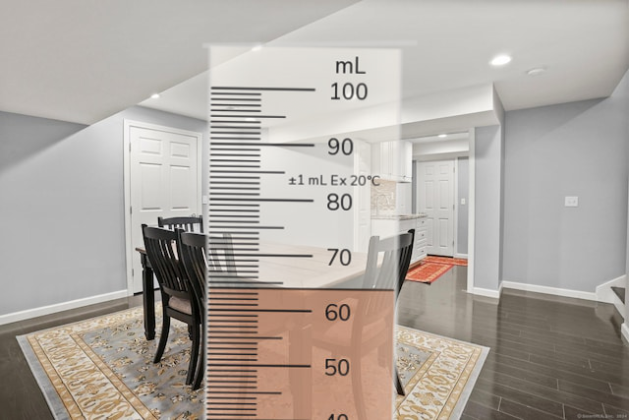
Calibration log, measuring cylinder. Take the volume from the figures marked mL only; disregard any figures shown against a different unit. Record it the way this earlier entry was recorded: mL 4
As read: mL 64
